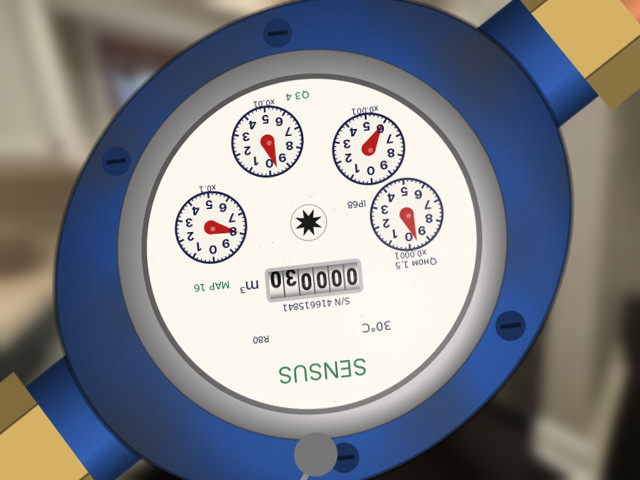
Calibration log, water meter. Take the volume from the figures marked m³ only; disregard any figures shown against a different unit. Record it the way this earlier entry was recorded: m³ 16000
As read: m³ 29.7959
